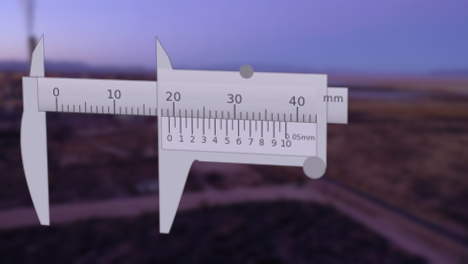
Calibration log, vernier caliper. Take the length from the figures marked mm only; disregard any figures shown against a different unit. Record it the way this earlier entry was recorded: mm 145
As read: mm 19.2
